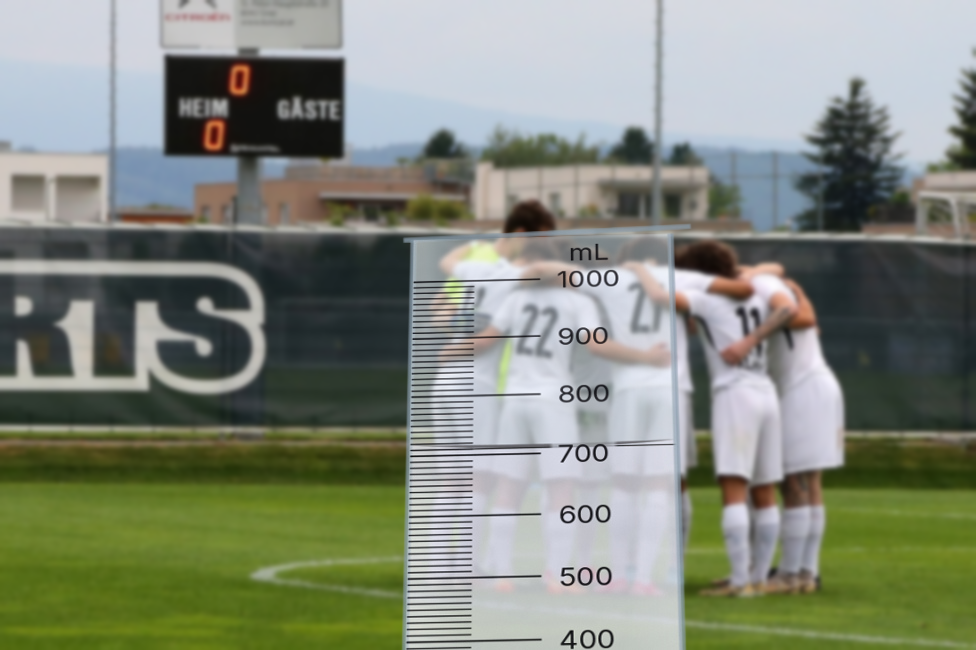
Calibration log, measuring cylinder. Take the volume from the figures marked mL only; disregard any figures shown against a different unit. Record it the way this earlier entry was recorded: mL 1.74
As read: mL 710
